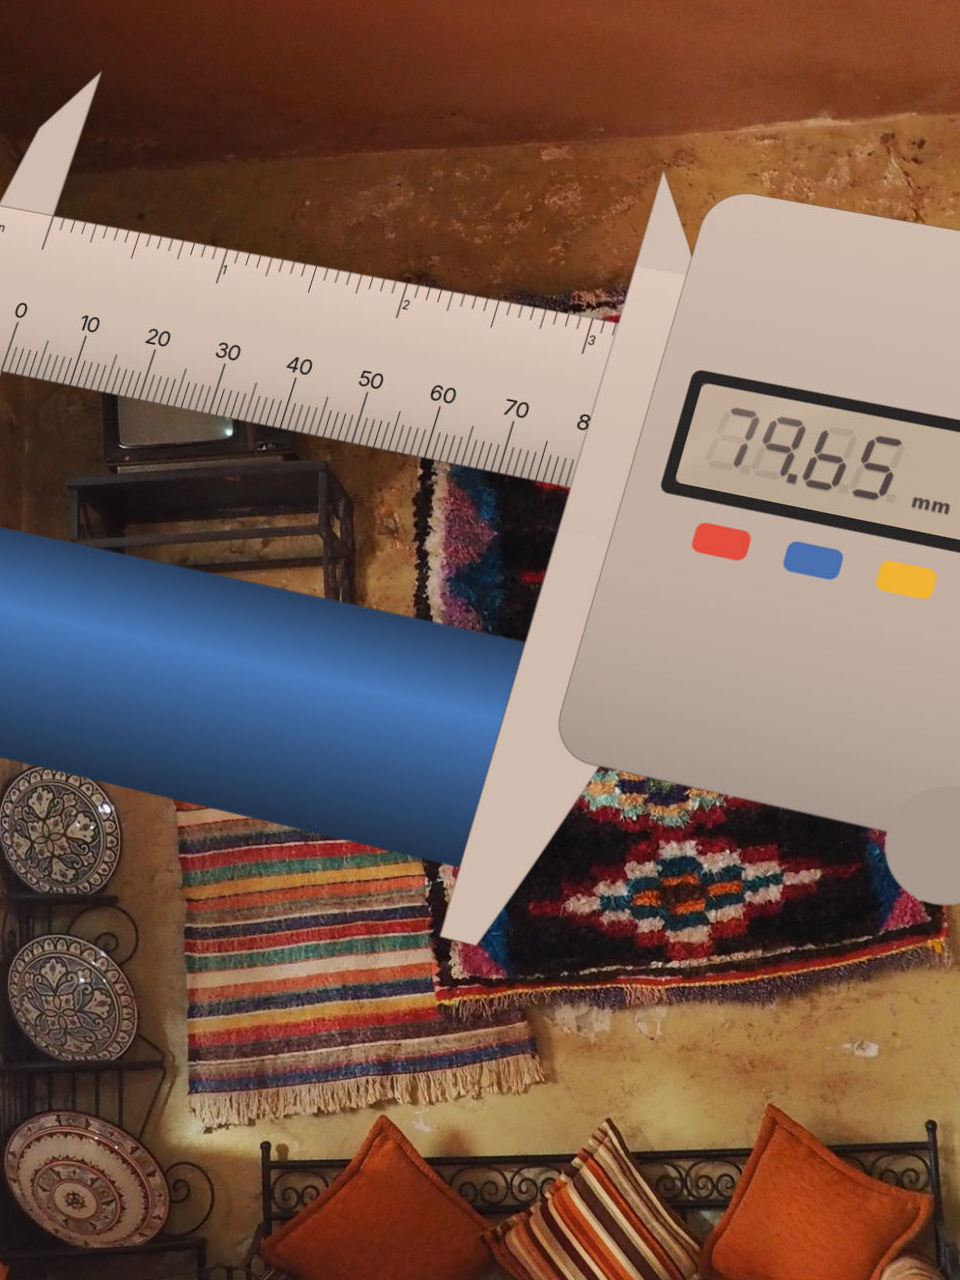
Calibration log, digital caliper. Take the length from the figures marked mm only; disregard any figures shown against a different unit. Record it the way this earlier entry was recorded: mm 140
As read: mm 79.65
